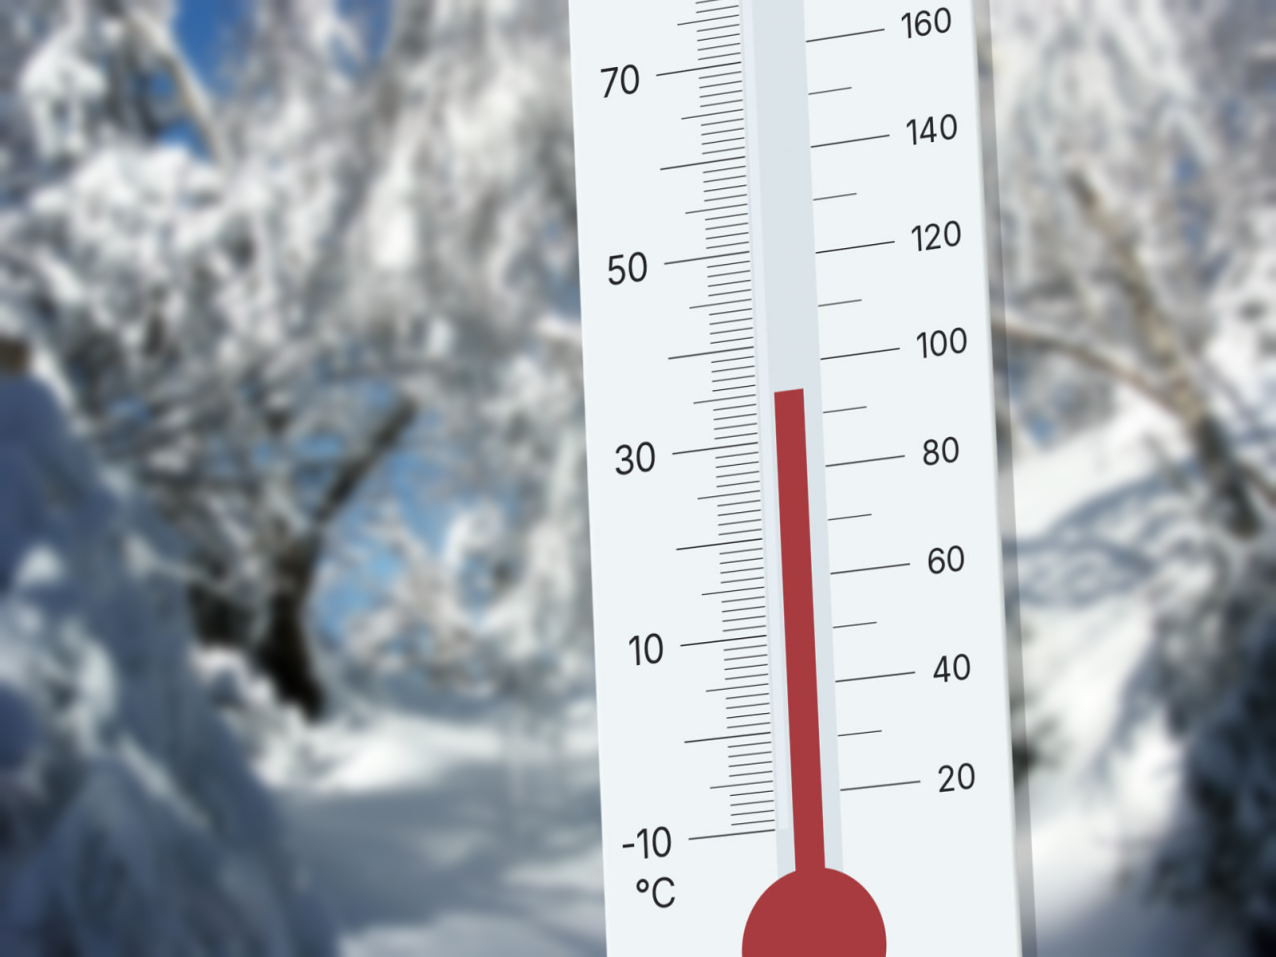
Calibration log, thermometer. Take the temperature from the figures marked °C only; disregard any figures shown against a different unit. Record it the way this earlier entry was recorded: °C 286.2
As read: °C 35
